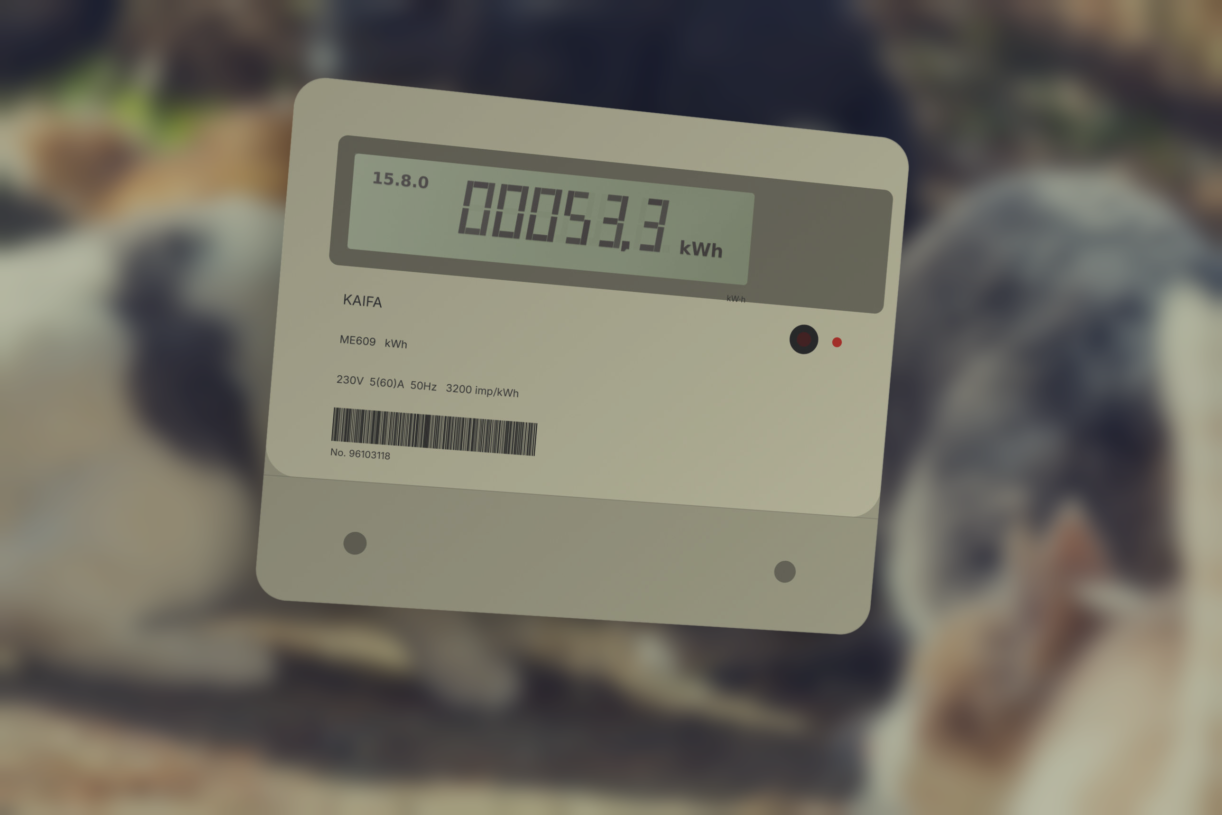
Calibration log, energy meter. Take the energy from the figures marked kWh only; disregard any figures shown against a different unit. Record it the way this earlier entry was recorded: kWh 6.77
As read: kWh 53.3
